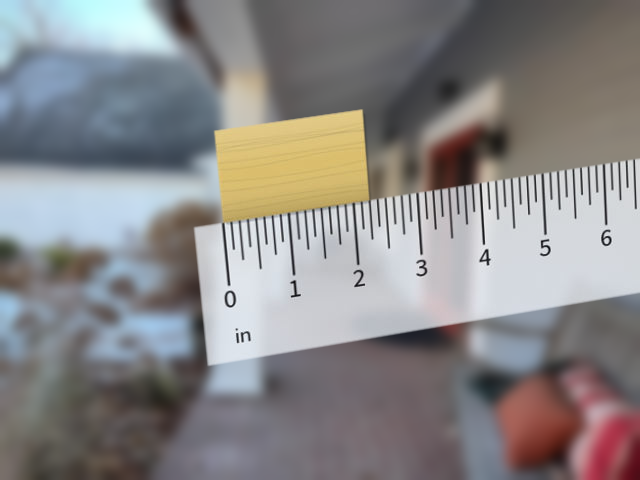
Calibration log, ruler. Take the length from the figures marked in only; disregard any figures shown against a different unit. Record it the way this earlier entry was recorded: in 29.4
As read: in 2.25
